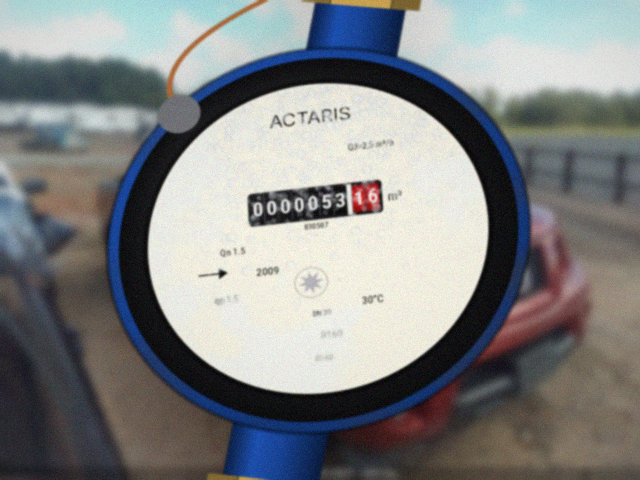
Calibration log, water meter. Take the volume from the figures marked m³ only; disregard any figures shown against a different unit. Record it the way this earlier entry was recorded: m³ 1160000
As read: m³ 53.16
